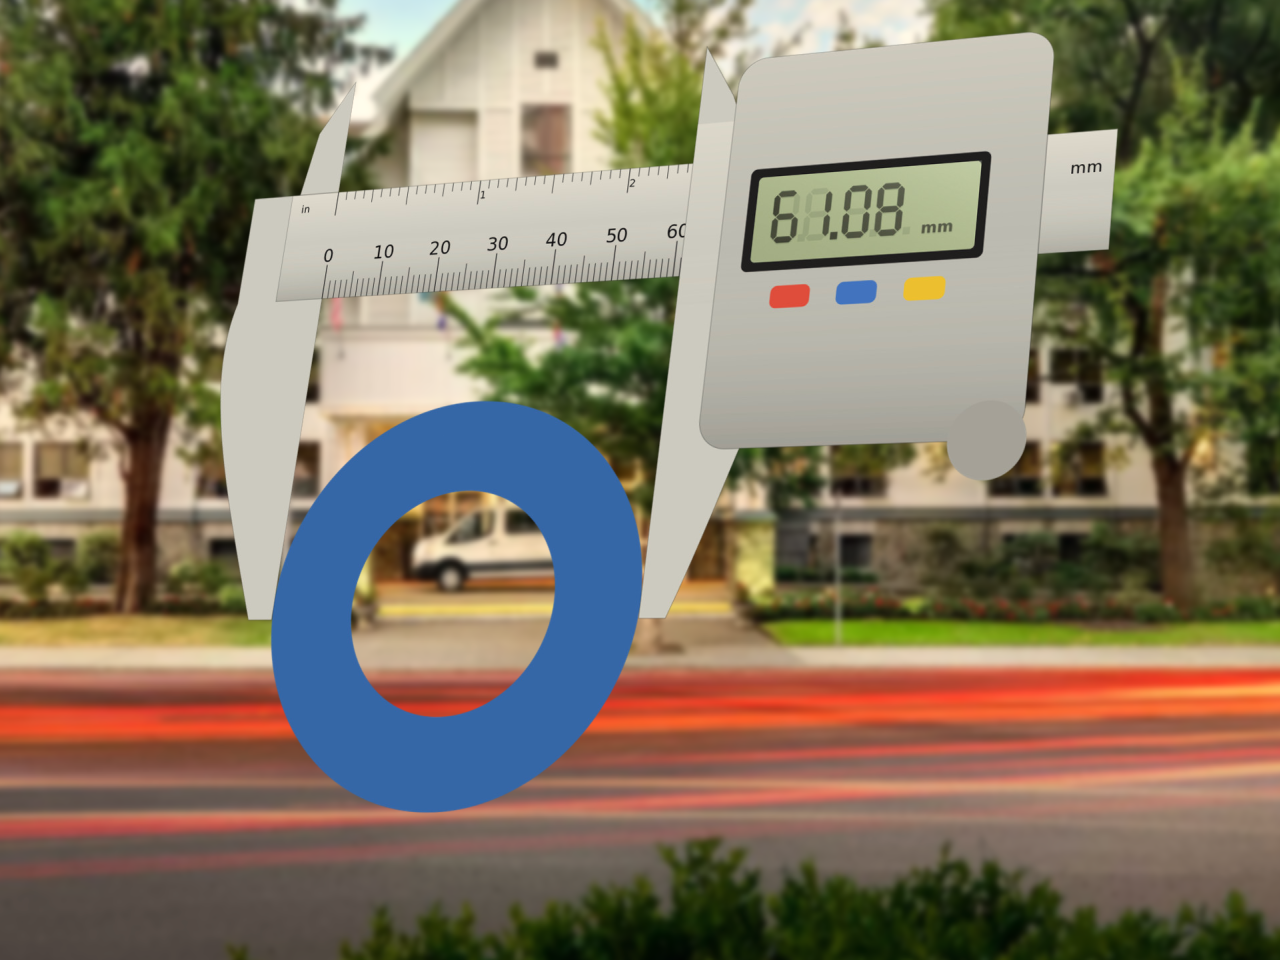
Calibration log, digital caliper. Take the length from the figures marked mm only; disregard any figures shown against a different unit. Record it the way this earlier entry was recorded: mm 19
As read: mm 61.08
